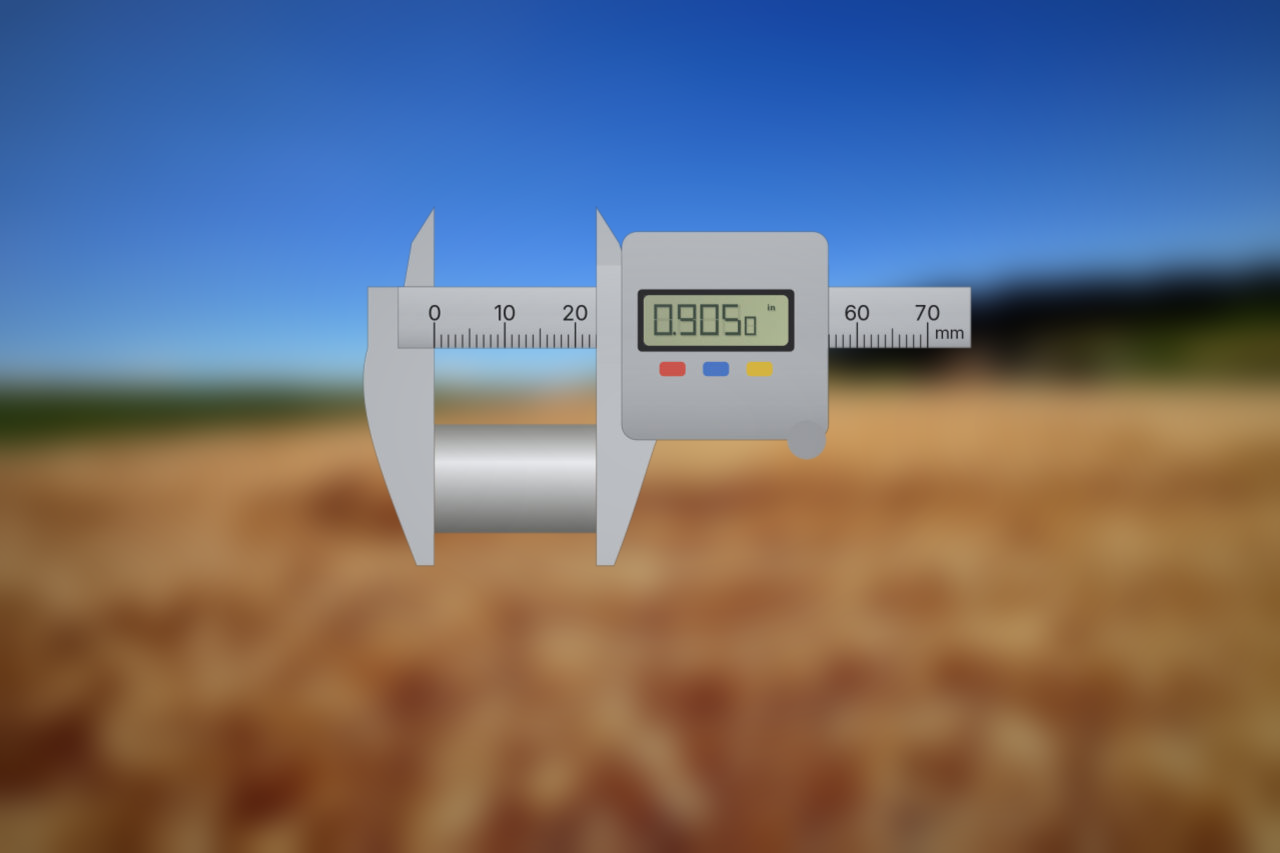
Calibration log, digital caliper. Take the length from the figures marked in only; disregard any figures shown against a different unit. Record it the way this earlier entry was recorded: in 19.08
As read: in 0.9050
